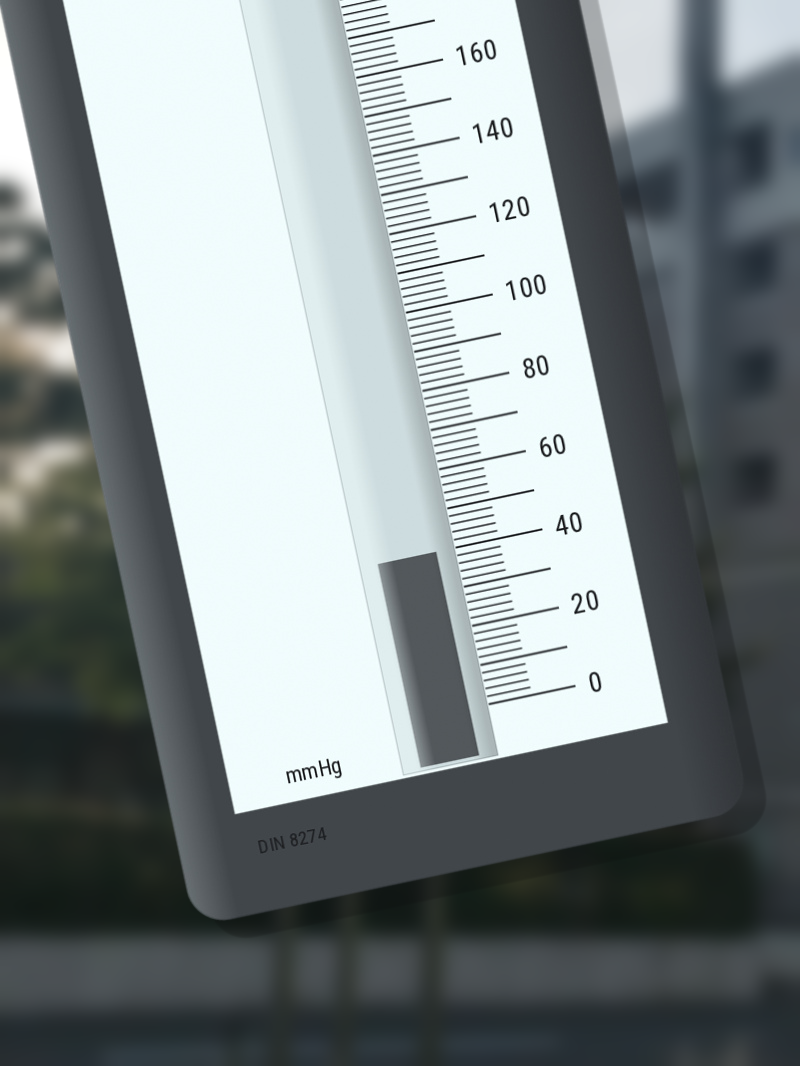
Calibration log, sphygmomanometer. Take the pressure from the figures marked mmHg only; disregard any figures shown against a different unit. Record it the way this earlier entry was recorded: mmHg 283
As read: mmHg 40
